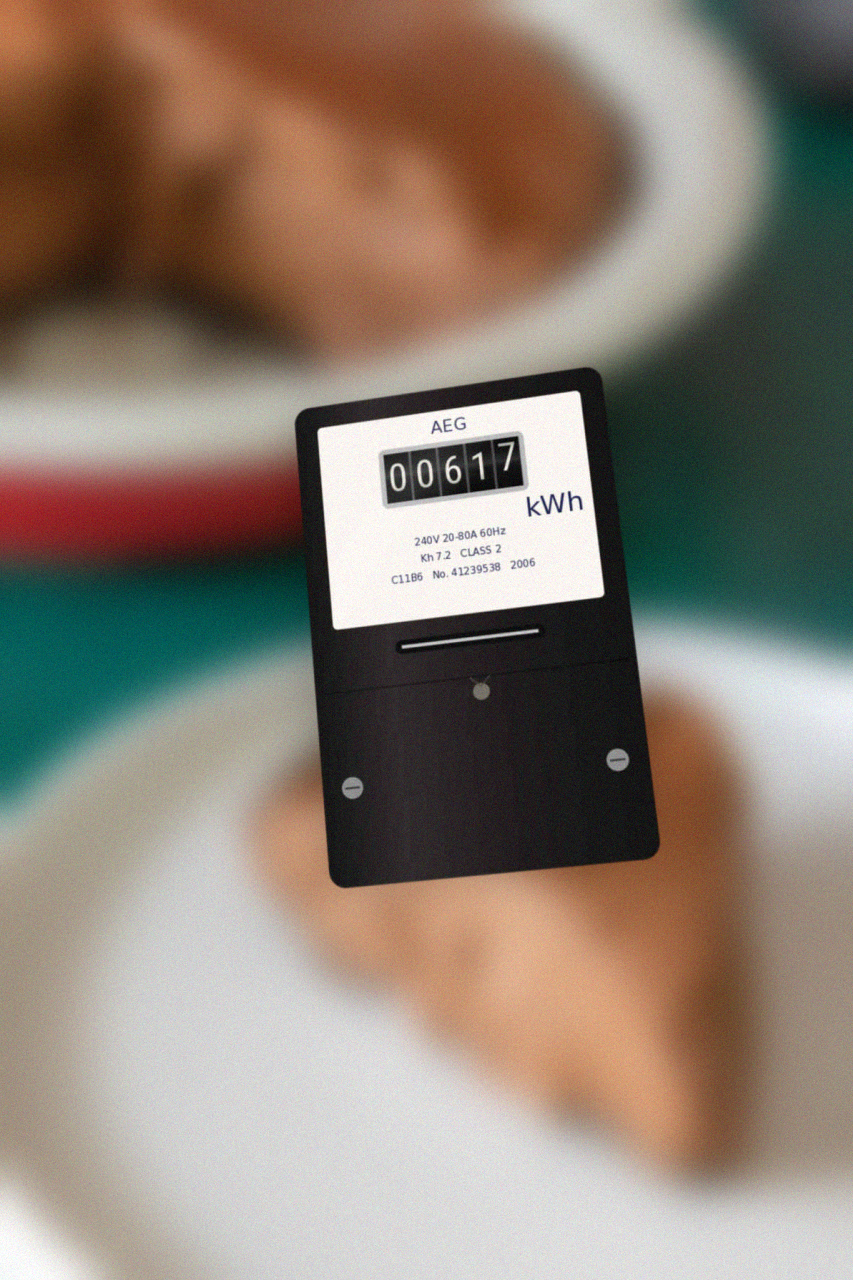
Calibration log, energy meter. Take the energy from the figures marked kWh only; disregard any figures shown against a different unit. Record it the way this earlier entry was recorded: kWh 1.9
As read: kWh 617
